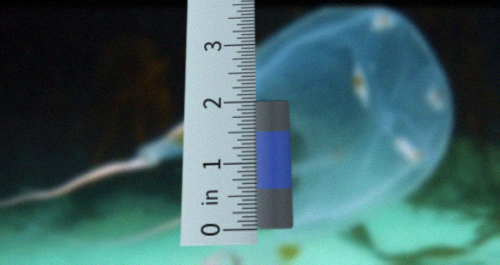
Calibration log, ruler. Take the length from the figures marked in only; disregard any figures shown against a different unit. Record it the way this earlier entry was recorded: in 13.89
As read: in 2
